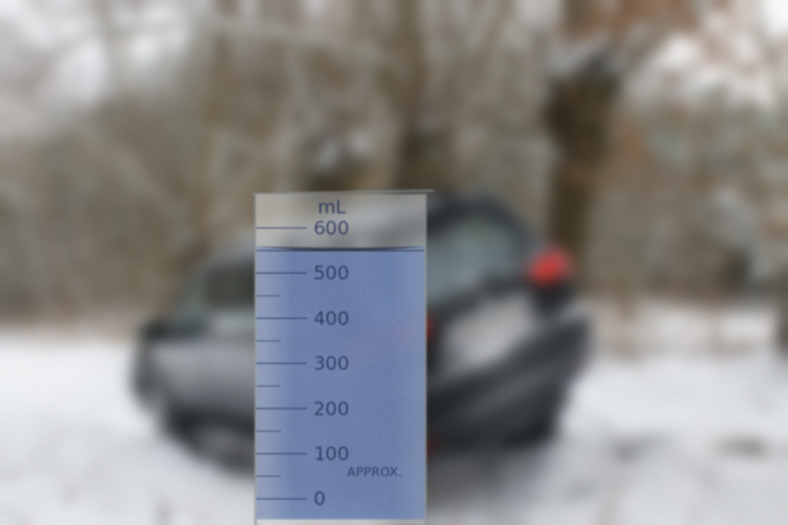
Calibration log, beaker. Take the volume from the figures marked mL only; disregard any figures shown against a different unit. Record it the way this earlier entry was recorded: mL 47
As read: mL 550
